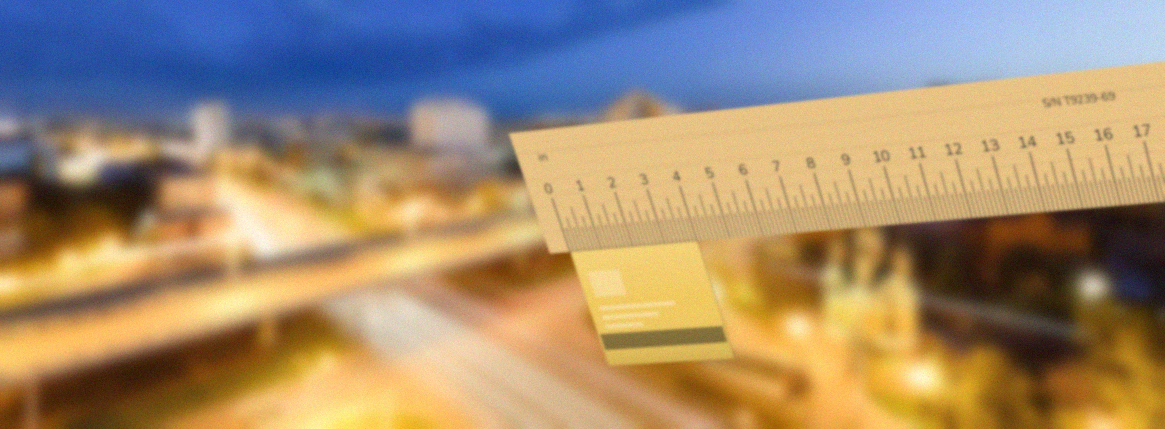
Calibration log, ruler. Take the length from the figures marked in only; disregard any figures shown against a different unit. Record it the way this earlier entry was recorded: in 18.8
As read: in 4
